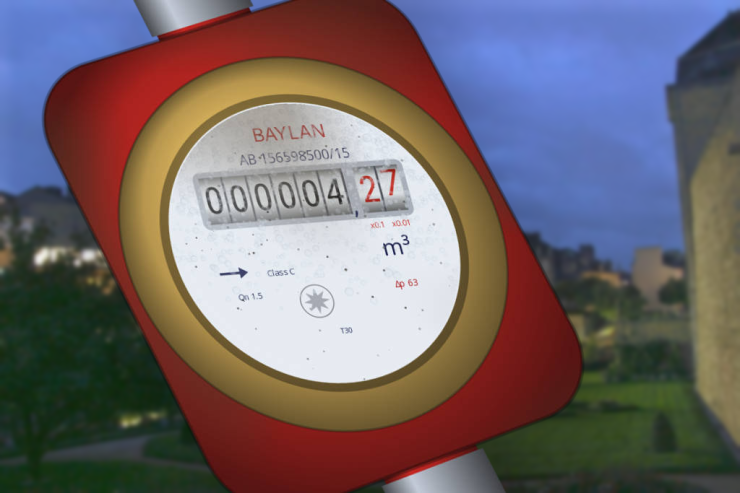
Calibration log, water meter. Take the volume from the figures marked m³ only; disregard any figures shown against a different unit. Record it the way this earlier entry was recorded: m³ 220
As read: m³ 4.27
